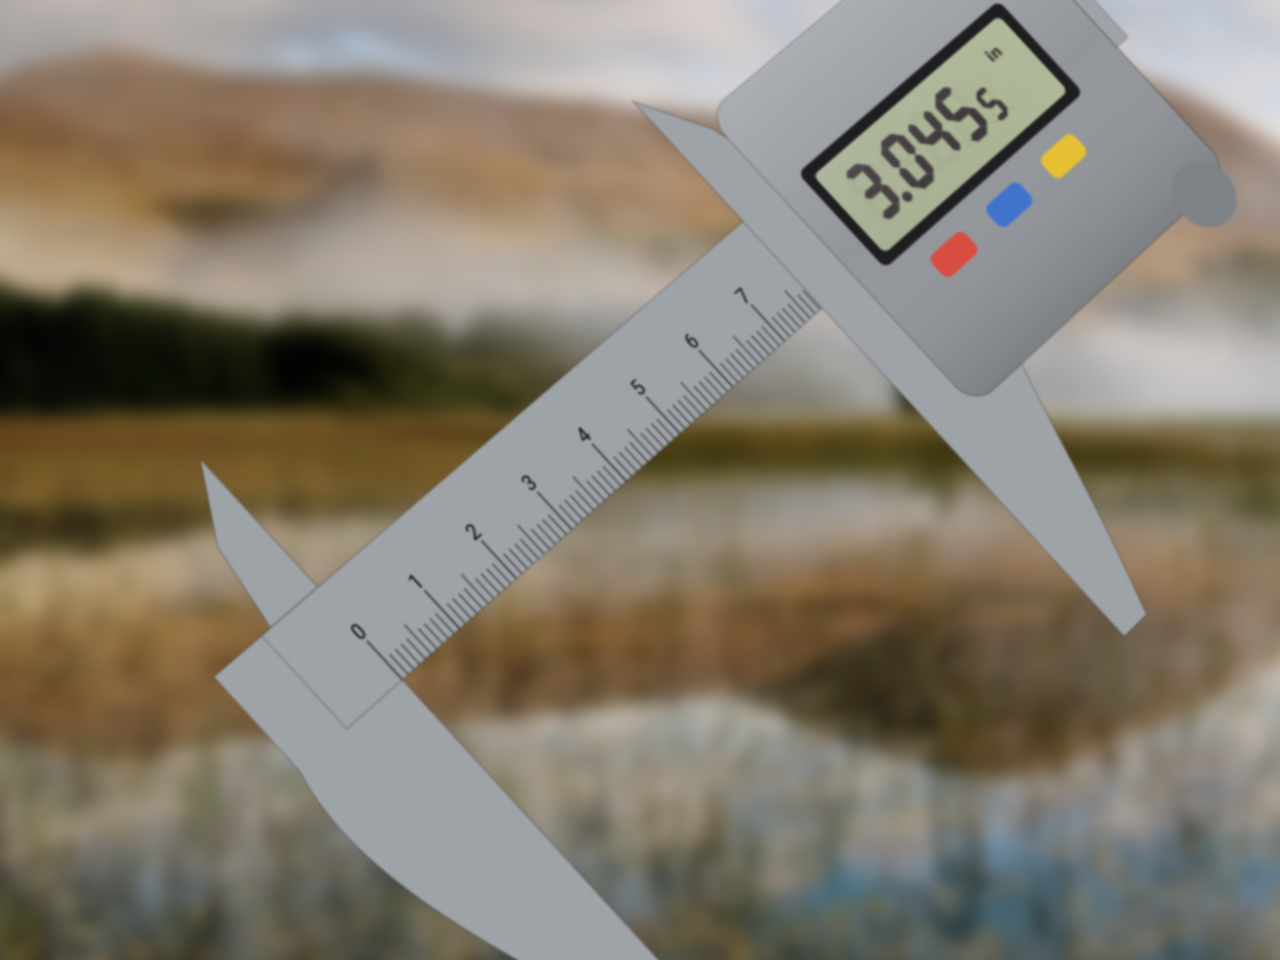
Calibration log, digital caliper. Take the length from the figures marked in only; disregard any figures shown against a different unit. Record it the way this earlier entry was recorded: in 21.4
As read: in 3.0455
